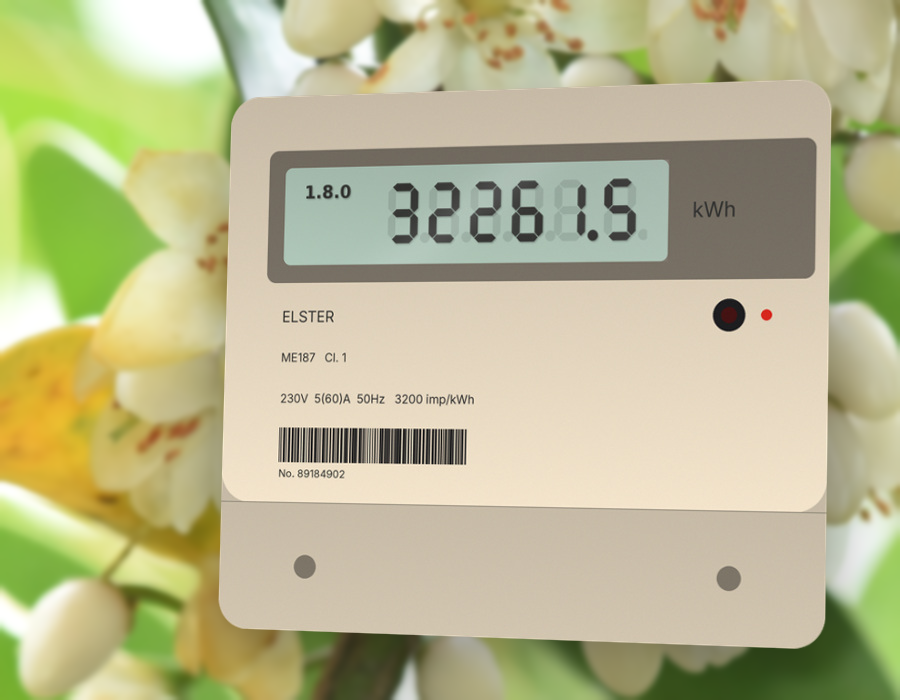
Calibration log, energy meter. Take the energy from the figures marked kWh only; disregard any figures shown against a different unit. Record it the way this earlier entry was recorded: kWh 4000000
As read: kWh 32261.5
